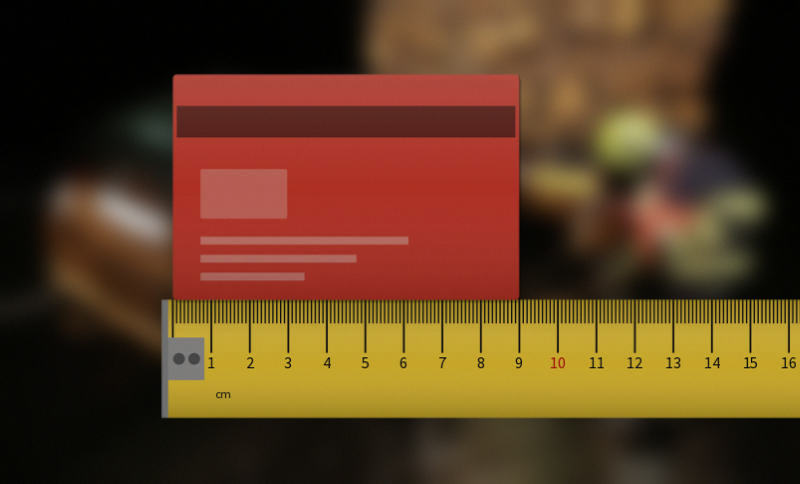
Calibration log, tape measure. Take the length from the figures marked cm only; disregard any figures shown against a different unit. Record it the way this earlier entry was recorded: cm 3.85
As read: cm 9
